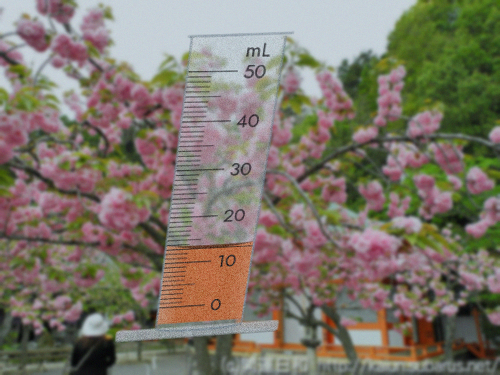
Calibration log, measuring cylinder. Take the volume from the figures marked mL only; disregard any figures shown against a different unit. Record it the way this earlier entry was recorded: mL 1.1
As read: mL 13
